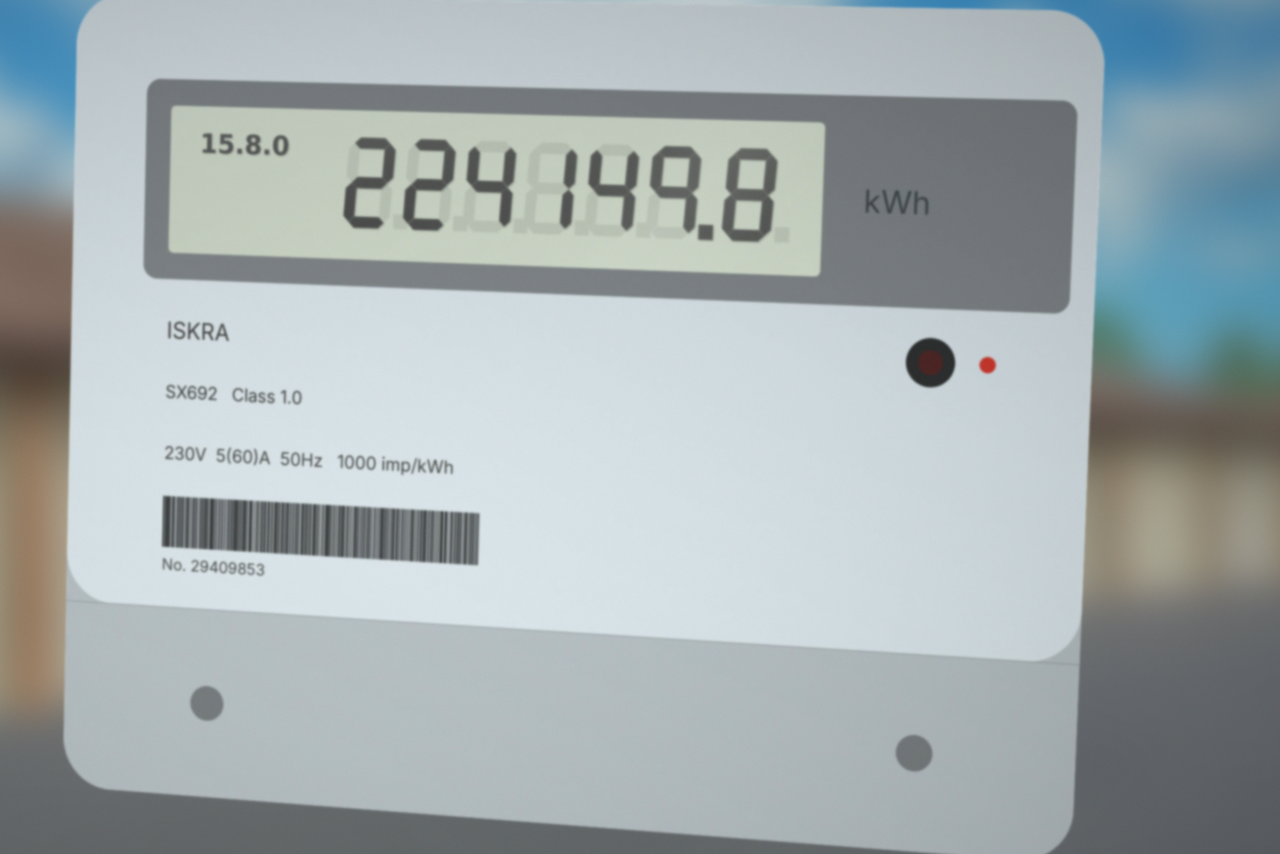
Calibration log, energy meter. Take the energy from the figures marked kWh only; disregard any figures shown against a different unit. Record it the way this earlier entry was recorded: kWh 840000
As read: kWh 224149.8
